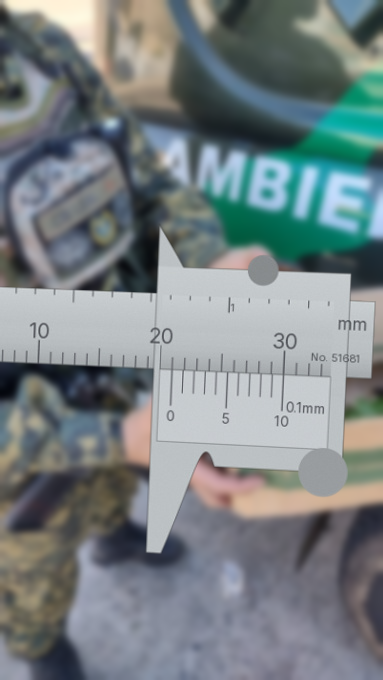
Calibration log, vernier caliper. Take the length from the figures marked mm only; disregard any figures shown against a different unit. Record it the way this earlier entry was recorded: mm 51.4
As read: mm 21.0
